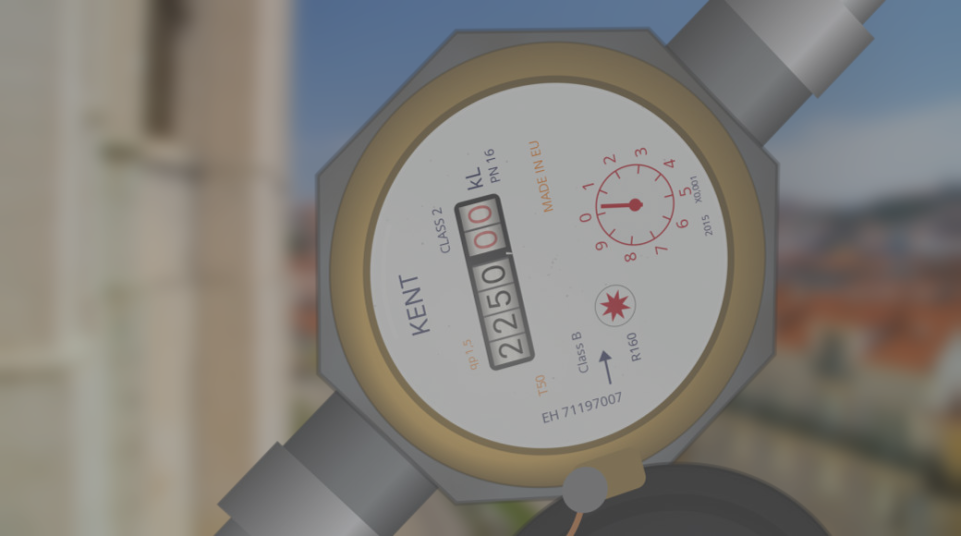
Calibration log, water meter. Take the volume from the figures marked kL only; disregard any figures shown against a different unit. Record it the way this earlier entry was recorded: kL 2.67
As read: kL 2250.000
